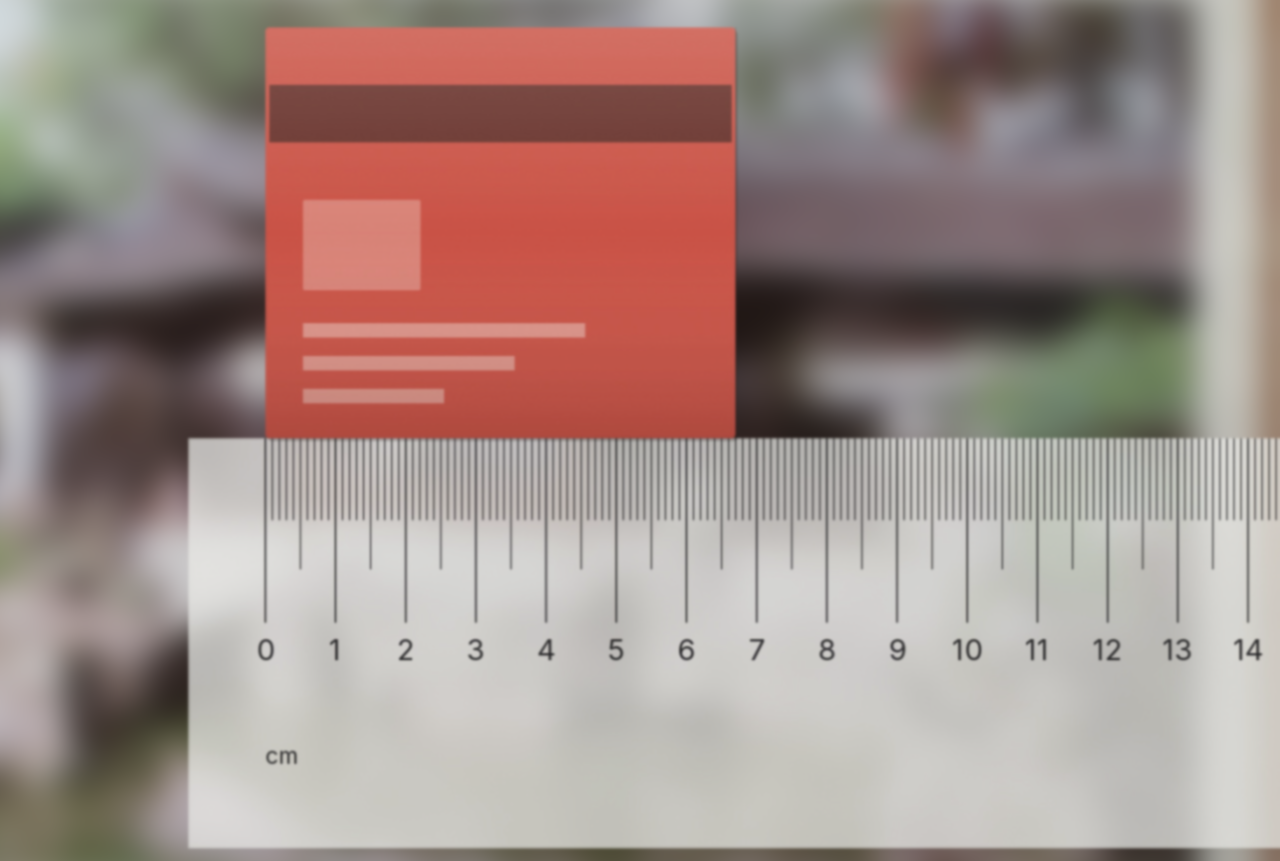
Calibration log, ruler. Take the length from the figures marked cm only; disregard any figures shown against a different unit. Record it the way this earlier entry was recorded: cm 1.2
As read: cm 6.7
